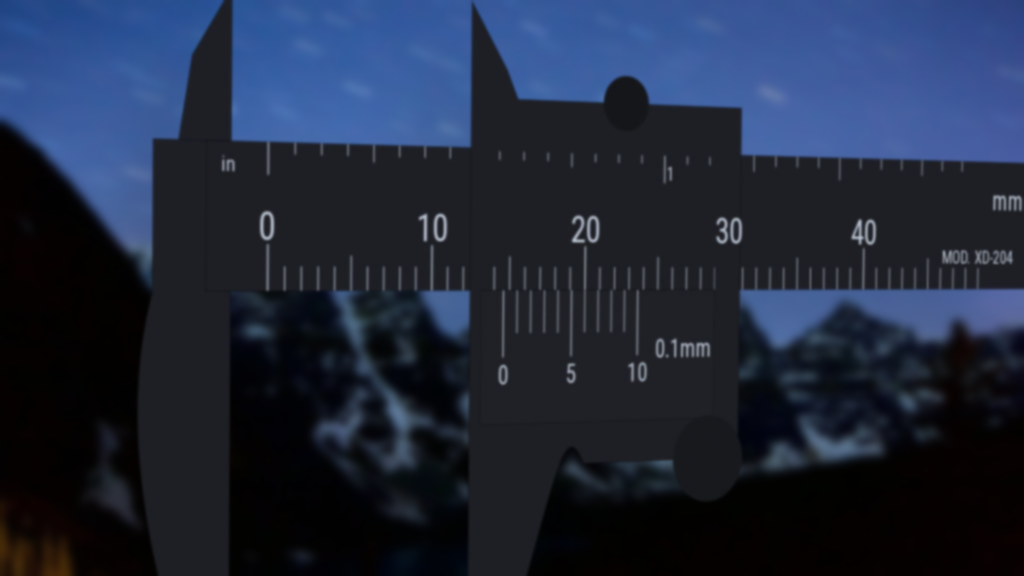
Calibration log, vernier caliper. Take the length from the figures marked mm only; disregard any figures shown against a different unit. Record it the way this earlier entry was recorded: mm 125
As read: mm 14.6
